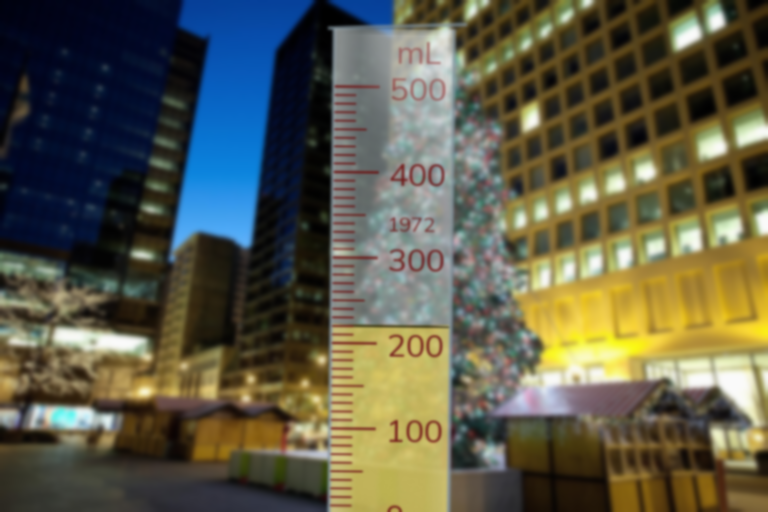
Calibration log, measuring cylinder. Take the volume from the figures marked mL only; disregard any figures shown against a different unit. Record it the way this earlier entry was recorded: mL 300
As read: mL 220
